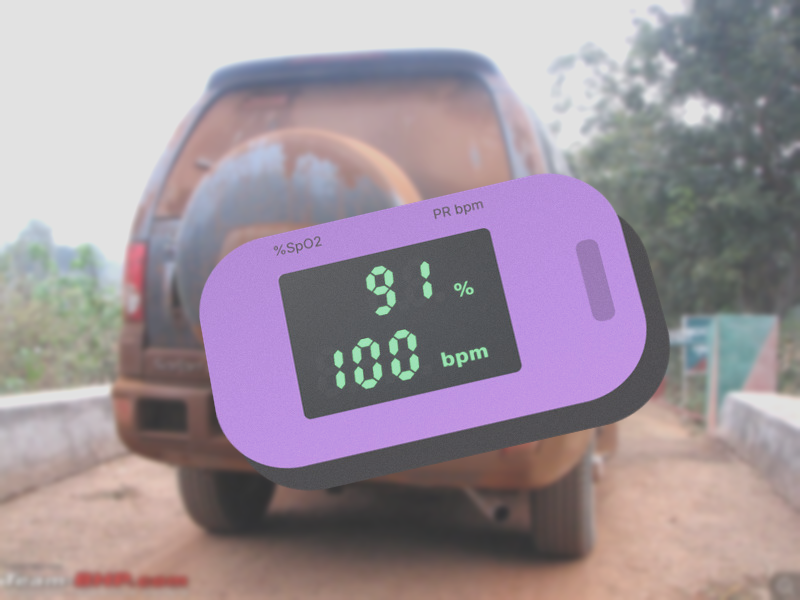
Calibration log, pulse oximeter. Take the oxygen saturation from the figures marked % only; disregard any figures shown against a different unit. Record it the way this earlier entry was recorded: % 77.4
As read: % 91
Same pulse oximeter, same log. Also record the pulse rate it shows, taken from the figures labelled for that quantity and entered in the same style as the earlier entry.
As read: bpm 100
